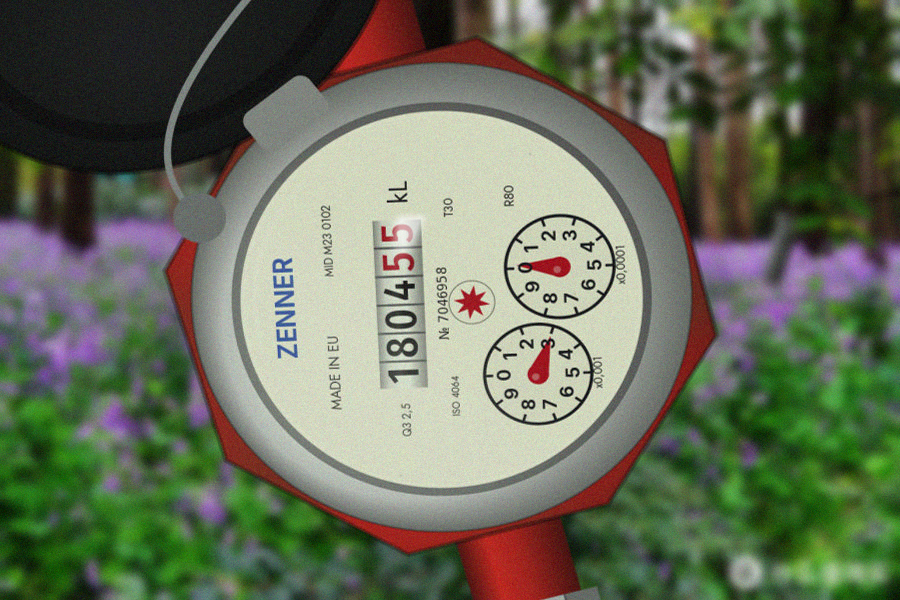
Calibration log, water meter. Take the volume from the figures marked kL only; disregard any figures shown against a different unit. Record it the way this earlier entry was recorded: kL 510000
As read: kL 1804.5530
